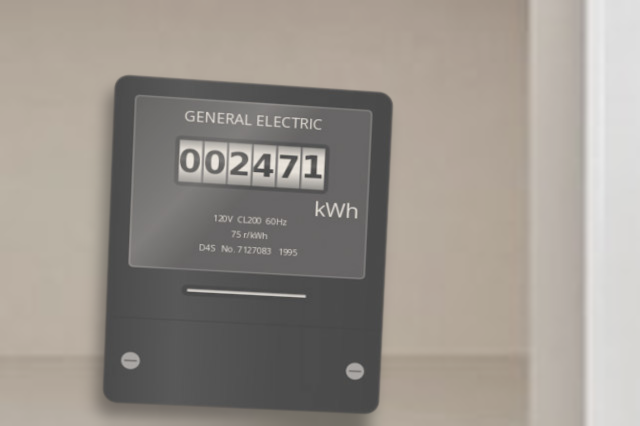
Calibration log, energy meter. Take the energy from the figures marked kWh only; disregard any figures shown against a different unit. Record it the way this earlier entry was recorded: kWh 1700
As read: kWh 2471
